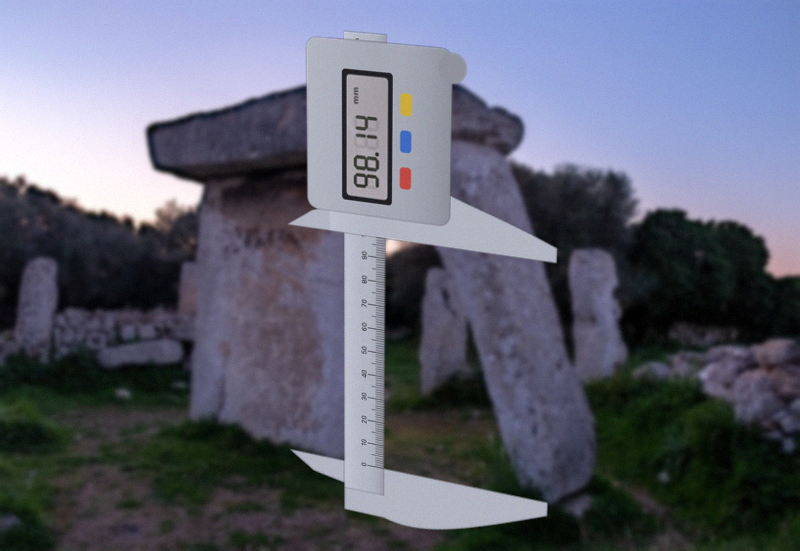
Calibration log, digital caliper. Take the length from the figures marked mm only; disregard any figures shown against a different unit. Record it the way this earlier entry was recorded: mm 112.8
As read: mm 98.14
